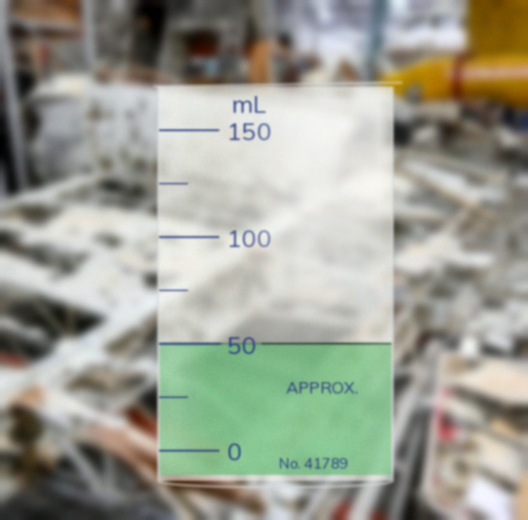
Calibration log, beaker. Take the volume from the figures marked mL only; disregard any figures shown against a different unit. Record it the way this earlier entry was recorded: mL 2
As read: mL 50
